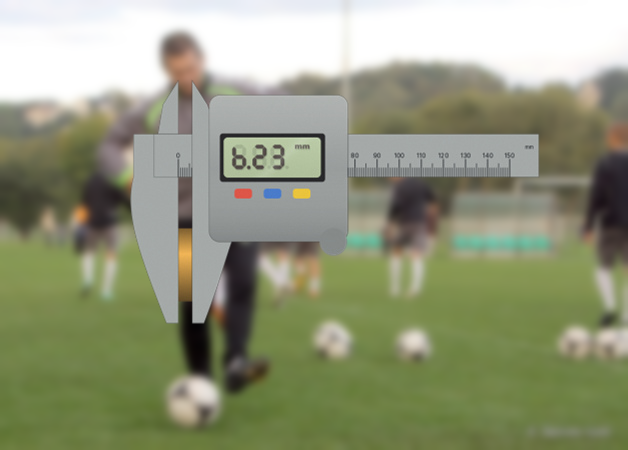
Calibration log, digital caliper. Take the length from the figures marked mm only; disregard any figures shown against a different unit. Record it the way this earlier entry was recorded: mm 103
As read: mm 6.23
